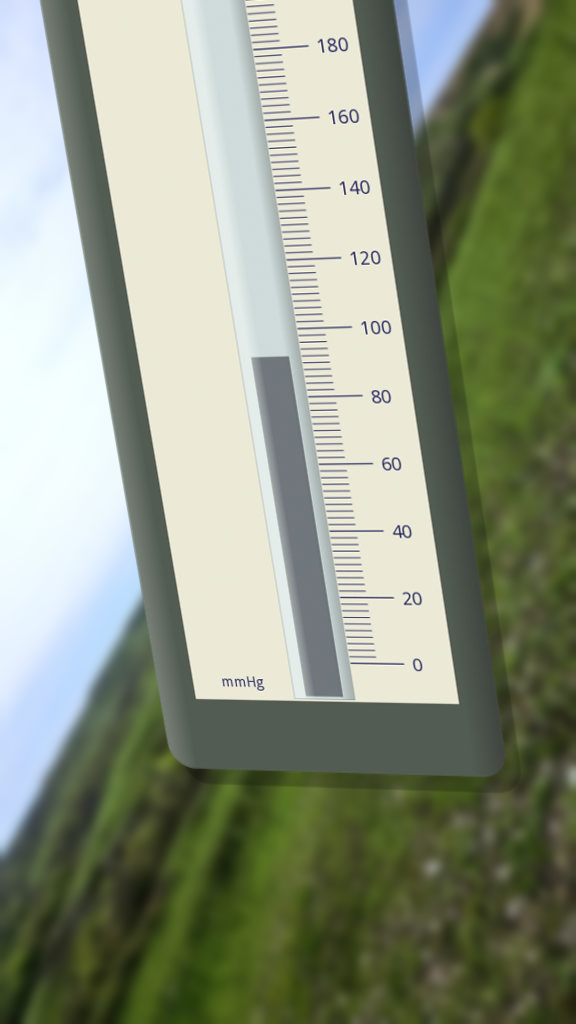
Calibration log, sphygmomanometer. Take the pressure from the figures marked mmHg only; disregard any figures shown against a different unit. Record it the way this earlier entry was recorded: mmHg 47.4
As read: mmHg 92
